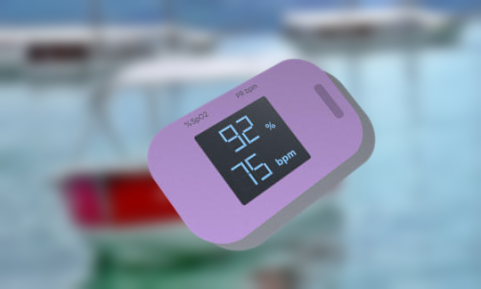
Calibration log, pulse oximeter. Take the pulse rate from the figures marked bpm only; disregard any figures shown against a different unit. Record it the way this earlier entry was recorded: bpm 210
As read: bpm 75
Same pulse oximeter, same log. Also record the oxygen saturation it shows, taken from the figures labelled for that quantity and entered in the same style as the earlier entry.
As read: % 92
